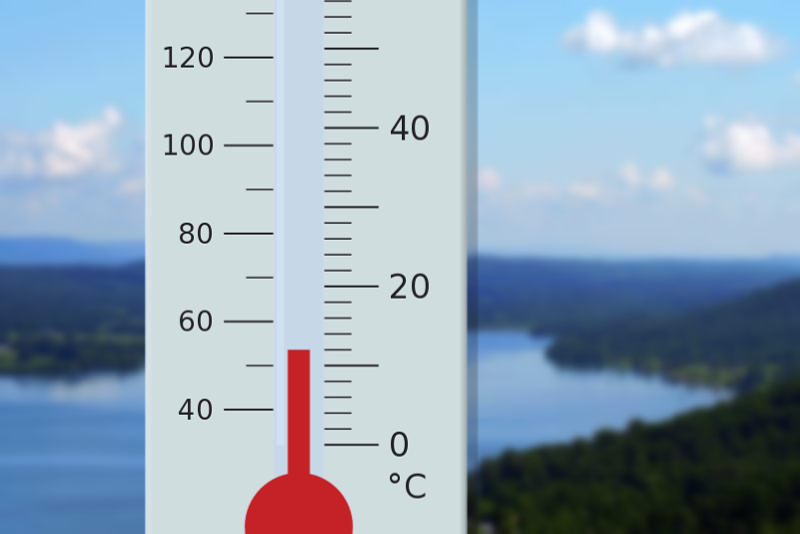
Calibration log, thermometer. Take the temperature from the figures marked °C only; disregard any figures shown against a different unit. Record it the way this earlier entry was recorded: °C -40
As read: °C 12
